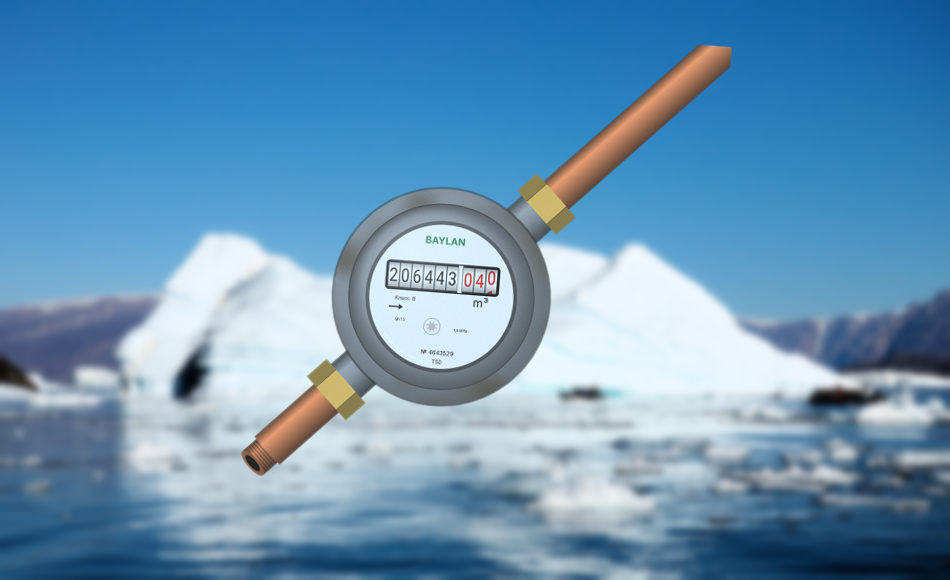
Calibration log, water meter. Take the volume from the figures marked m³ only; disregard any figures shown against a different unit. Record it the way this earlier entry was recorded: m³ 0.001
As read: m³ 206443.040
